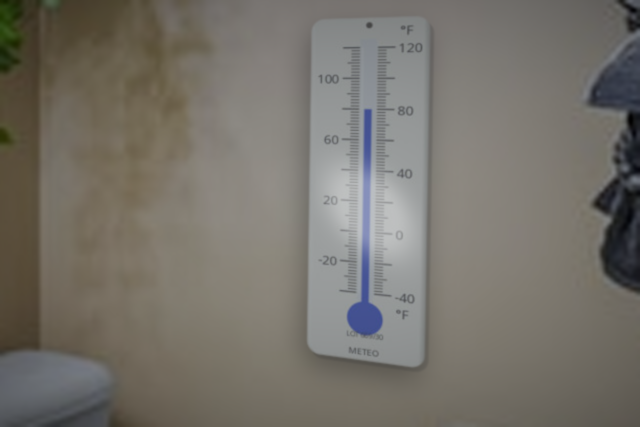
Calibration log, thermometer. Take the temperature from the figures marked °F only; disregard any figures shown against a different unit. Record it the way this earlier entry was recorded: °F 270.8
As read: °F 80
